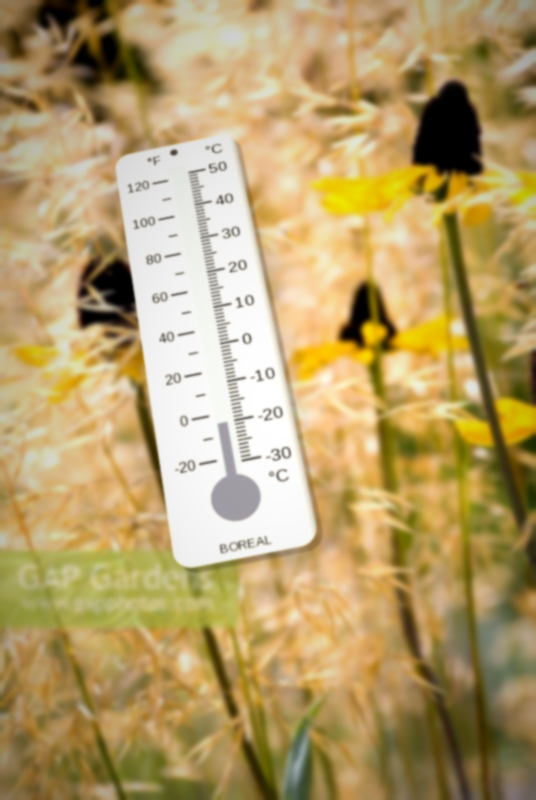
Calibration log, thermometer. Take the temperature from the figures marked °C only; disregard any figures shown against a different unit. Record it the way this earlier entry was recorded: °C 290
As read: °C -20
